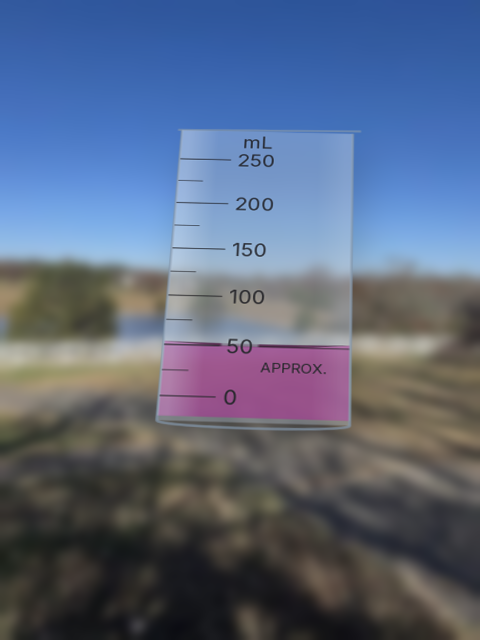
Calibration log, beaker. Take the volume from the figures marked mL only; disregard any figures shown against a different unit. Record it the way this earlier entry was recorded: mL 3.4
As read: mL 50
